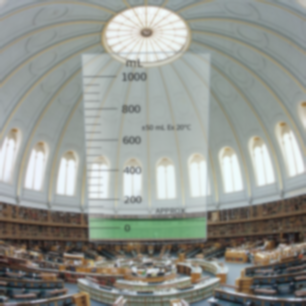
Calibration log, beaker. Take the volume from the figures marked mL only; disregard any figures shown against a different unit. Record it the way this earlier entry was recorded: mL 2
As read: mL 50
